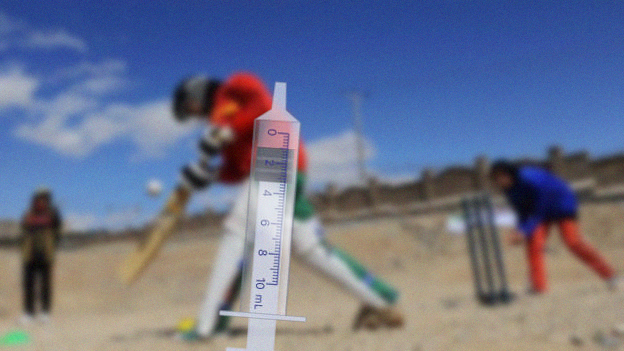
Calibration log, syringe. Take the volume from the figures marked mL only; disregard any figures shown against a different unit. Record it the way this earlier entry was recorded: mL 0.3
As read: mL 1
